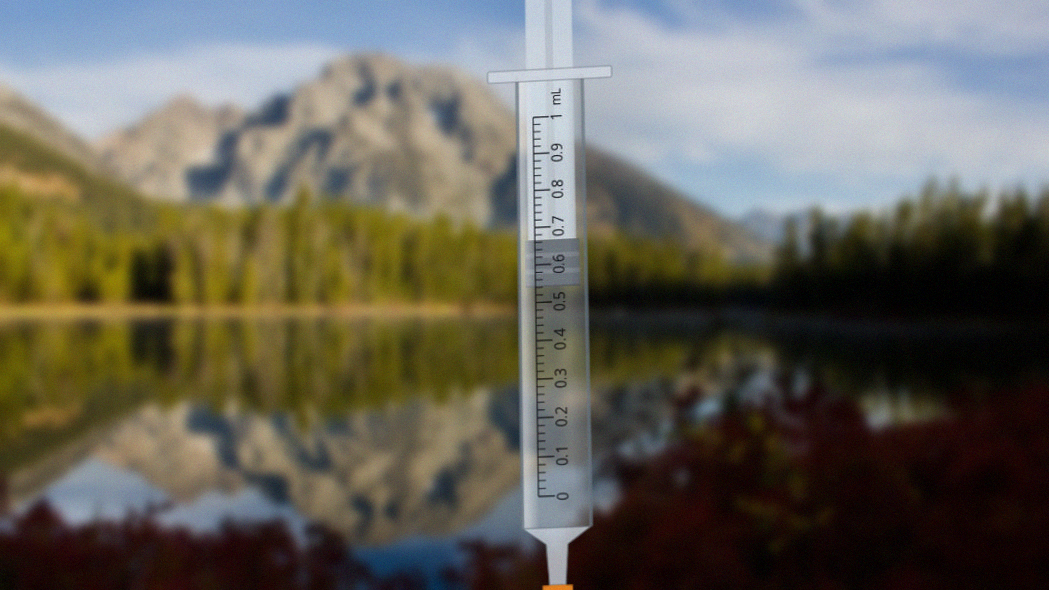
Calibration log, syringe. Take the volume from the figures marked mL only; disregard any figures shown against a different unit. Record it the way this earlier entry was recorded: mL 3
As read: mL 0.54
